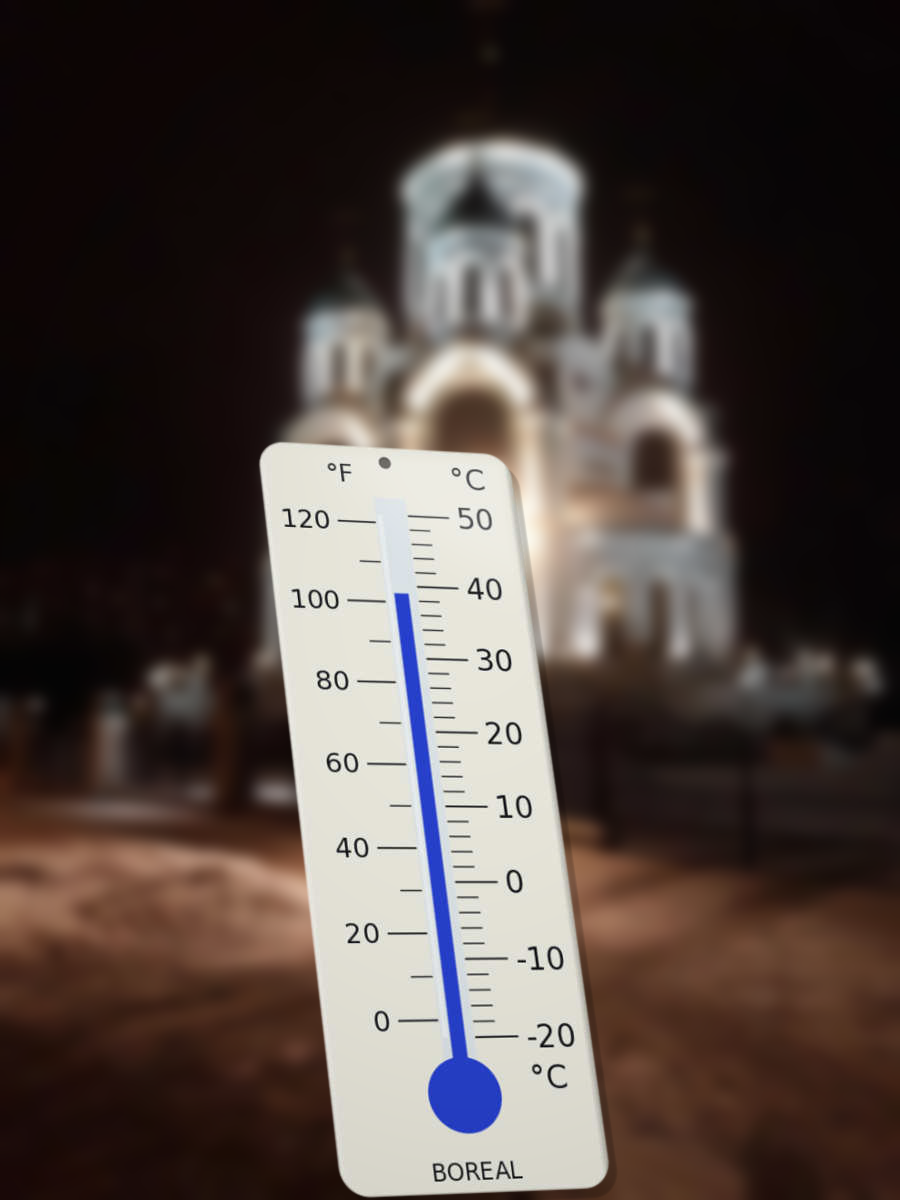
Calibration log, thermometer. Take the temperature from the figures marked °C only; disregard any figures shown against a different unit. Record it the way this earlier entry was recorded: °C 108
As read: °C 39
